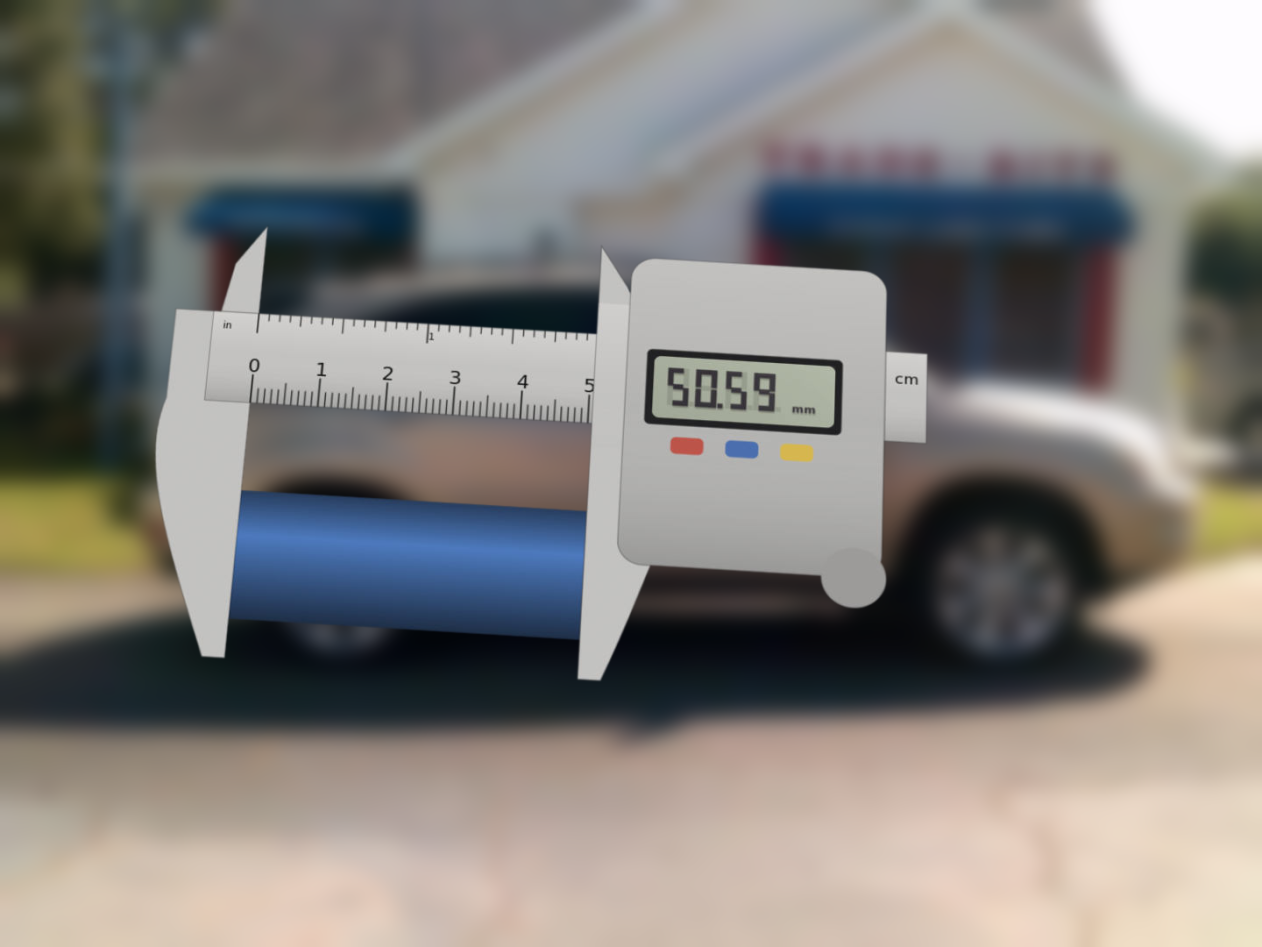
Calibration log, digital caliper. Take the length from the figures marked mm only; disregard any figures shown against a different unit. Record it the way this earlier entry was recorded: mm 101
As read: mm 50.59
